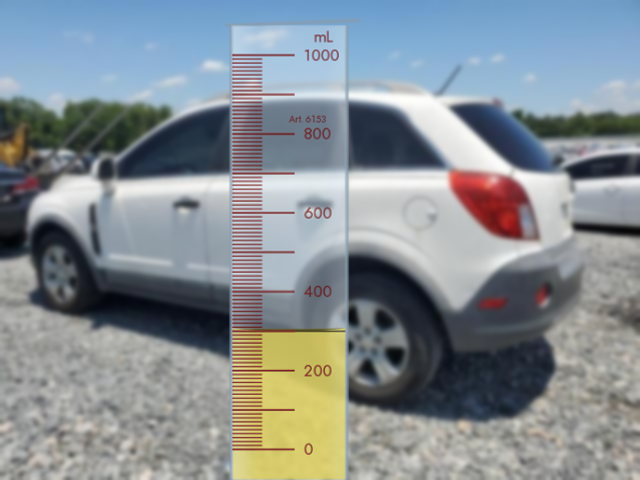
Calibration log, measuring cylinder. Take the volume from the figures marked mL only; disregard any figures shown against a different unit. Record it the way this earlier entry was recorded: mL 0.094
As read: mL 300
